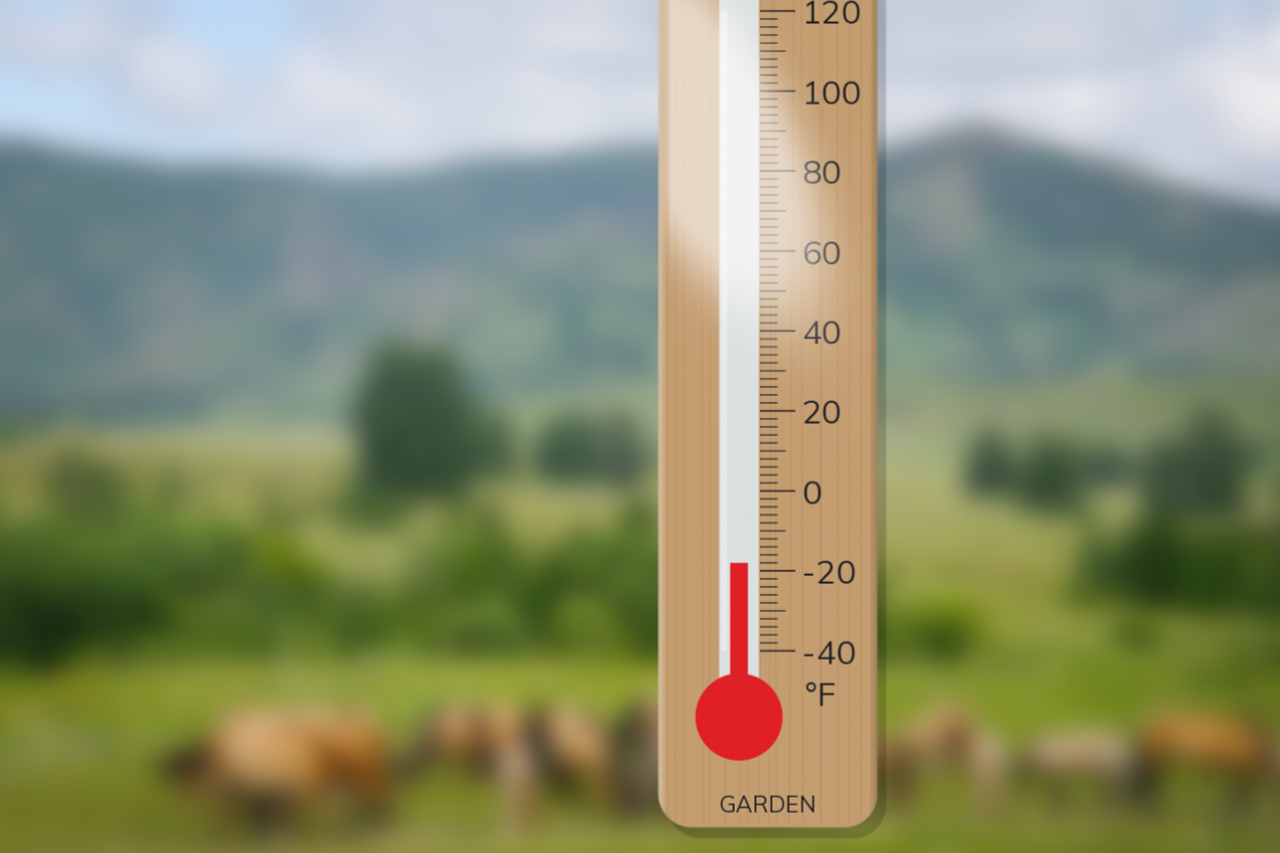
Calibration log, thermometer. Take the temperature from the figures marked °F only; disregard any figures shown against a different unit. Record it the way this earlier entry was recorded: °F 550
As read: °F -18
